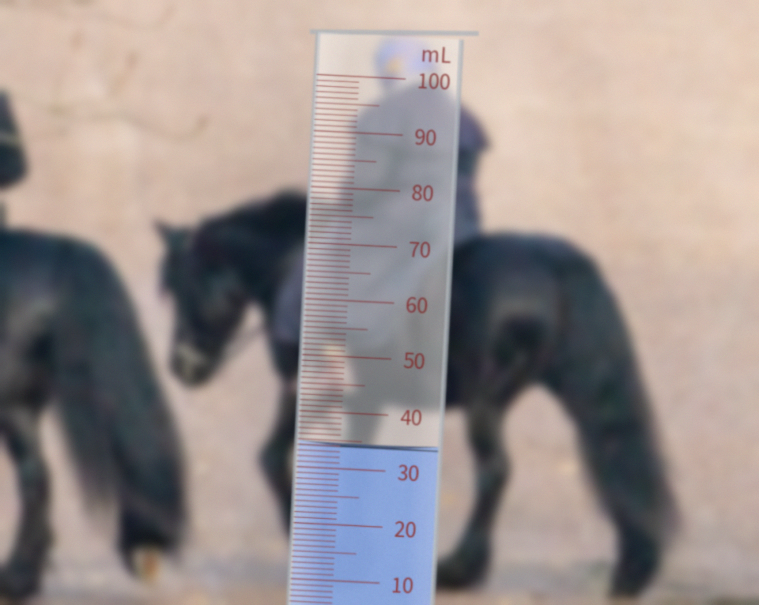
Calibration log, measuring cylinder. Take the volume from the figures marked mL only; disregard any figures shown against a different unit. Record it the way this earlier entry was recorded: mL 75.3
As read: mL 34
